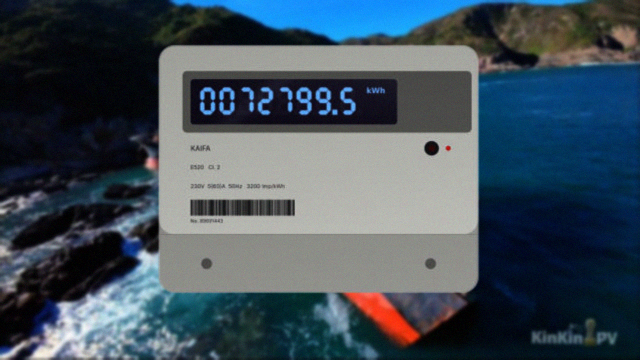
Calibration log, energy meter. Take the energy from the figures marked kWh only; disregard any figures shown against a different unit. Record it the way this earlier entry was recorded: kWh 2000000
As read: kWh 72799.5
